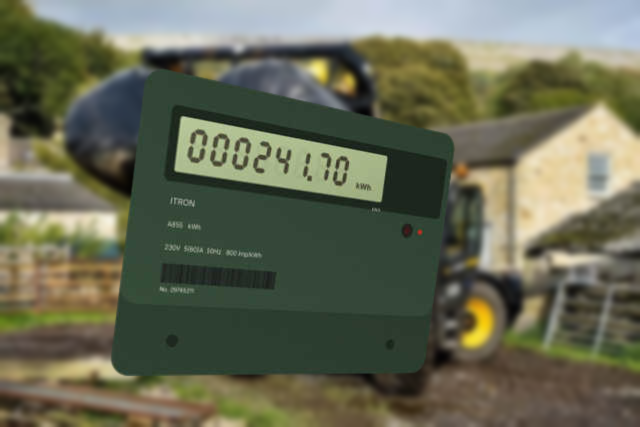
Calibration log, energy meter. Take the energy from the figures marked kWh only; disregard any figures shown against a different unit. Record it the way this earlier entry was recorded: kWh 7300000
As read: kWh 241.70
